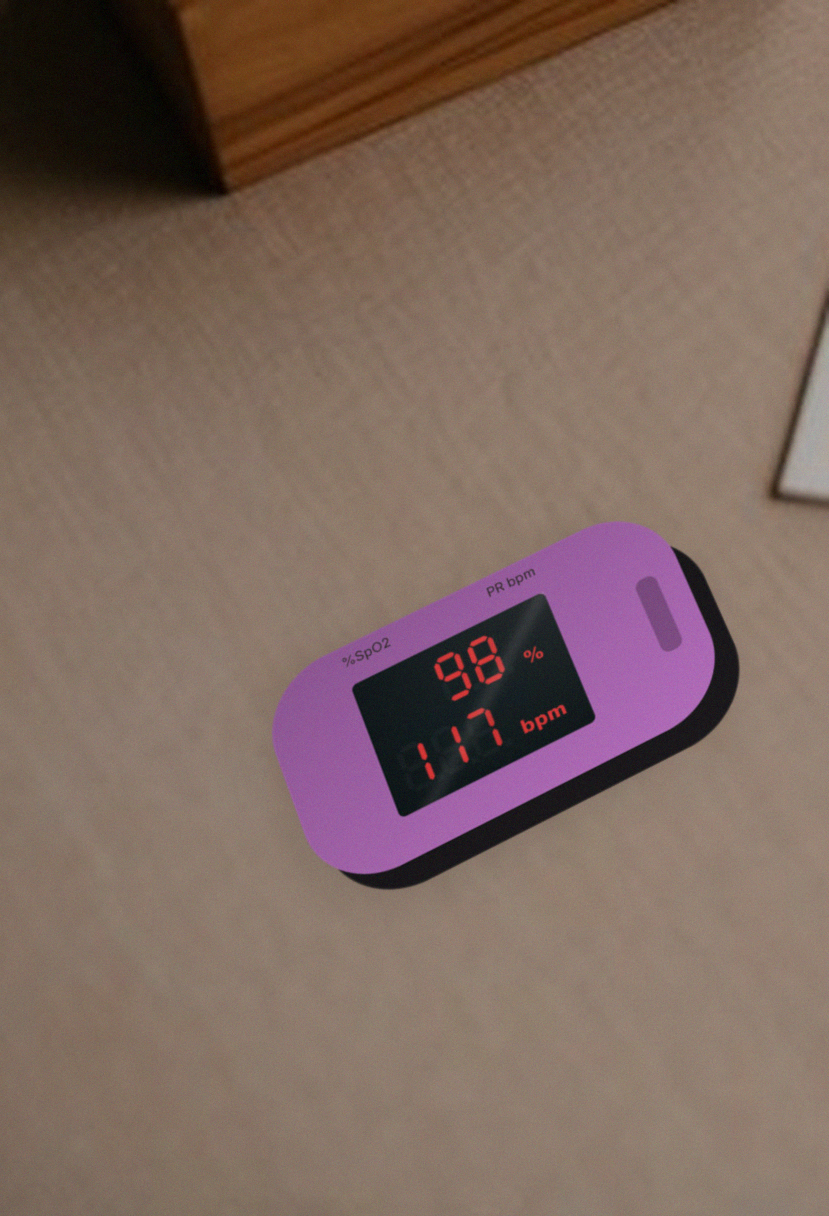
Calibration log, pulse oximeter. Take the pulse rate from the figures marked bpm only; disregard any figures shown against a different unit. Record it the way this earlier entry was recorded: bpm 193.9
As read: bpm 117
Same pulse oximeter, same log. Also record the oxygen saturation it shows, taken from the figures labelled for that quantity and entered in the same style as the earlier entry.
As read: % 98
